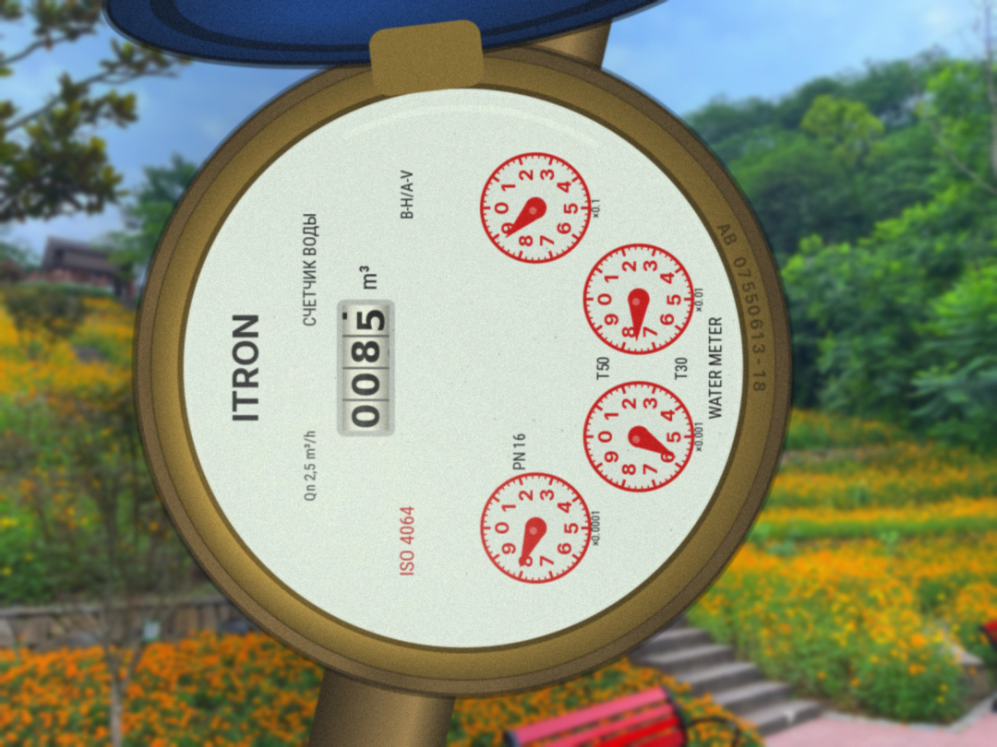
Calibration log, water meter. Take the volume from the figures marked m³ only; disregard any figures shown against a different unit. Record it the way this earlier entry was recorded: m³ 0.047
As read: m³ 84.8758
